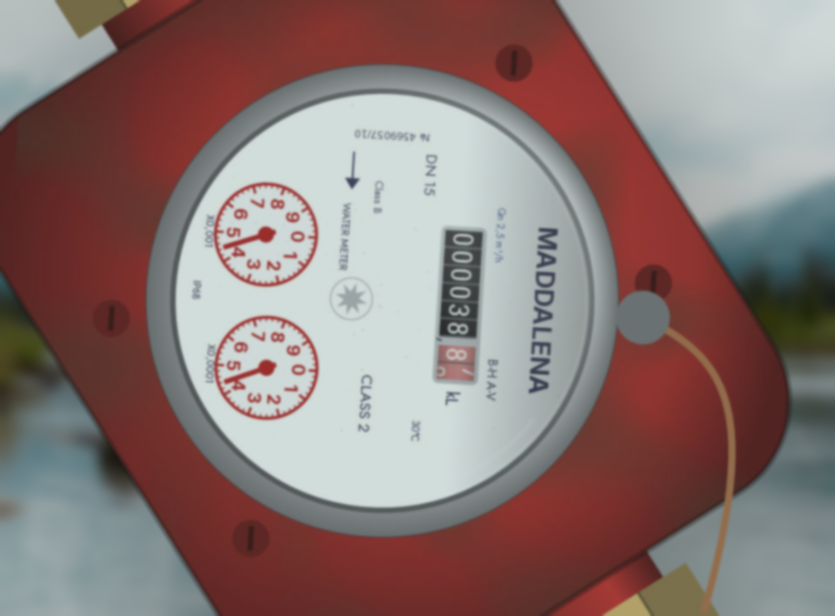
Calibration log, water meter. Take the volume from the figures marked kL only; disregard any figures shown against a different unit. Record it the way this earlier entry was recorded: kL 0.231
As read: kL 38.8744
